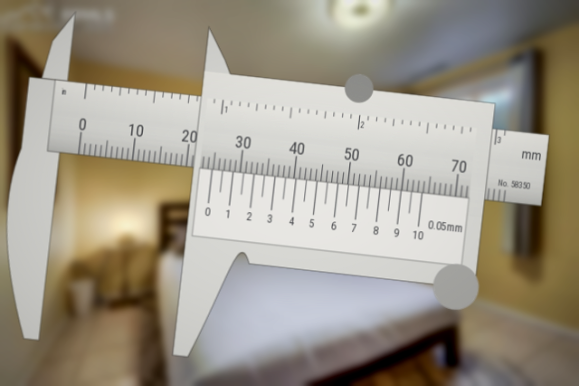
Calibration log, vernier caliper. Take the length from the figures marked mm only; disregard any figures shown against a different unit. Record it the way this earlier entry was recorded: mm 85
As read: mm 24.8
